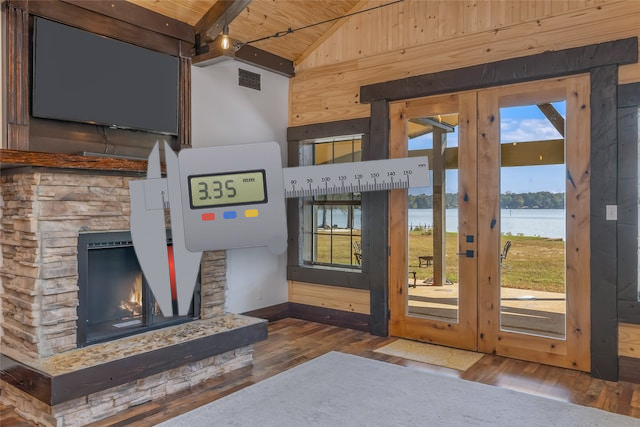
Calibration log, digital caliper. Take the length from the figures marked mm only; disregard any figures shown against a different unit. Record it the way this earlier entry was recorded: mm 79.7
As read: mm 3.35
